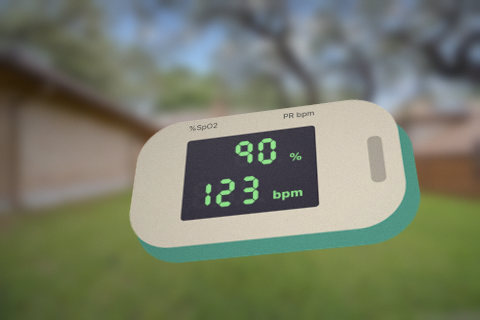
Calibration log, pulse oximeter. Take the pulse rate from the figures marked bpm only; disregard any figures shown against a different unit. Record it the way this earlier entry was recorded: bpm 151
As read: bpm 123
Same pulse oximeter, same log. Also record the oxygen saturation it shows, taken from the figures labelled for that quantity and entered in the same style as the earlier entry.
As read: % 90
